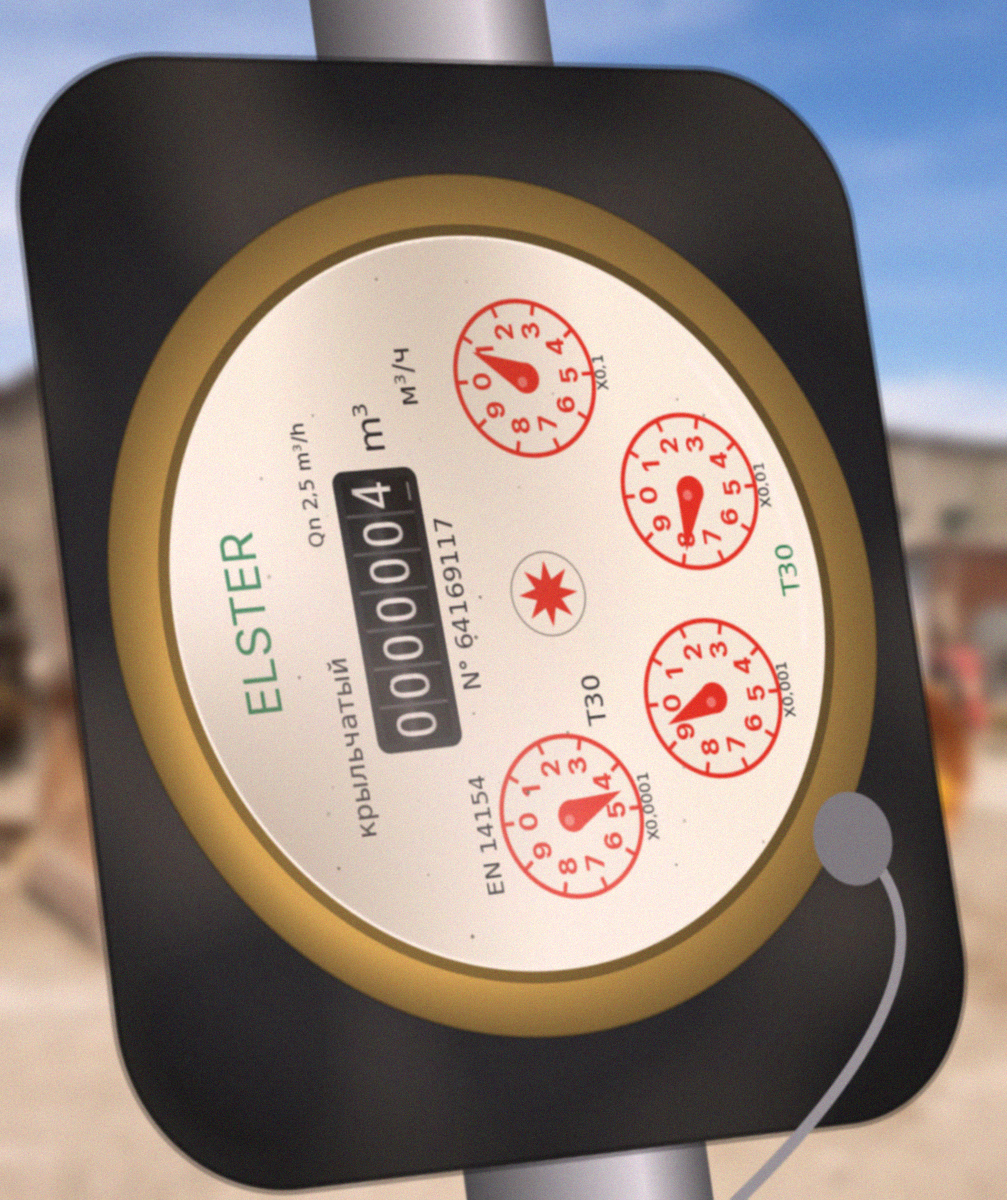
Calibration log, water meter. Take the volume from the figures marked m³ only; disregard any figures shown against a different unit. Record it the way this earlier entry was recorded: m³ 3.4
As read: m³ 4.0794
